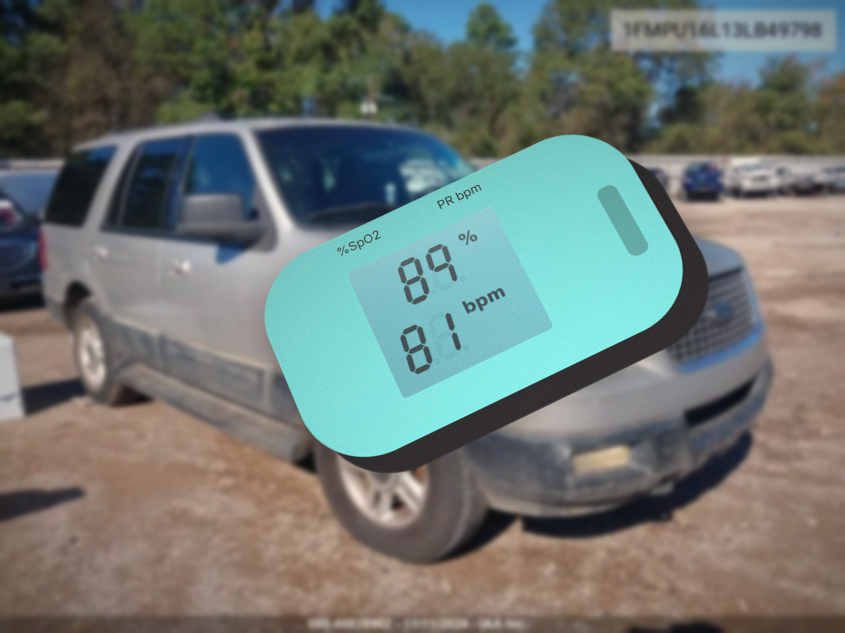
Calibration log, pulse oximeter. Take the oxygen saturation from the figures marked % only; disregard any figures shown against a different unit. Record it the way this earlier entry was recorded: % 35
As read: % 89
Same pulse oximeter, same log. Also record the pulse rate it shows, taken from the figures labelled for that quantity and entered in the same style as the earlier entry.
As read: bpm 81
